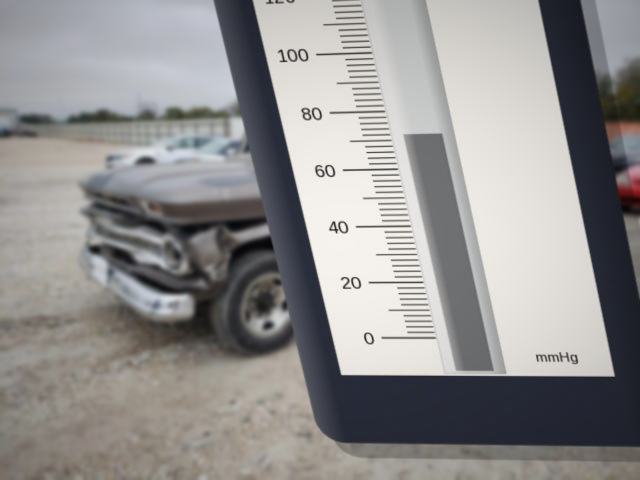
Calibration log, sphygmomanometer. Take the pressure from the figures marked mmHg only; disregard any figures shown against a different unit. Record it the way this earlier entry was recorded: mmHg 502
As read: mmHg 72
